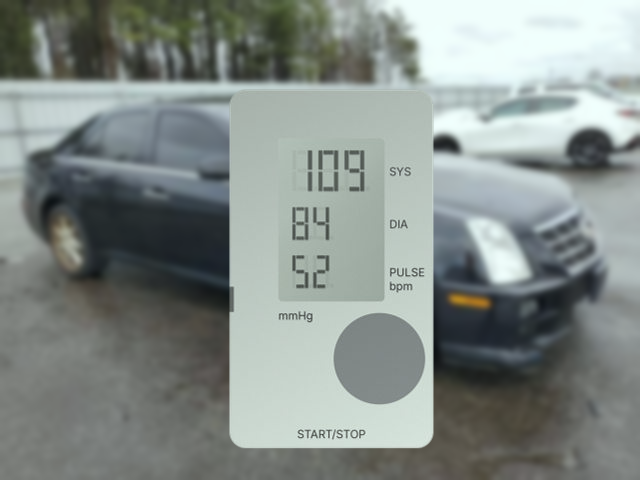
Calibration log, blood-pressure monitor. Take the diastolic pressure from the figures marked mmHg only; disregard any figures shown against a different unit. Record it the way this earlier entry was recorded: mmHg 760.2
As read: mmHg 84
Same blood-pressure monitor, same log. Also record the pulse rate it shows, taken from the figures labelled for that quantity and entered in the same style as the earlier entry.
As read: bpm 52
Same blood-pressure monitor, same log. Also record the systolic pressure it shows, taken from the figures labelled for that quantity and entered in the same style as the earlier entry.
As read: mmHg 109
